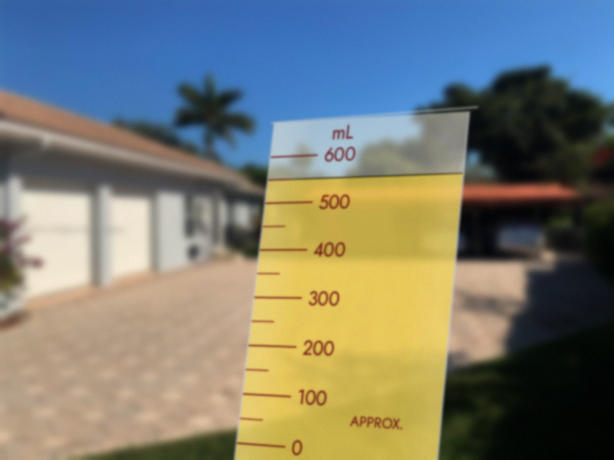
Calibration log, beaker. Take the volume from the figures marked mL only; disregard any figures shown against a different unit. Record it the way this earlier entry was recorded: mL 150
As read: mL 550
